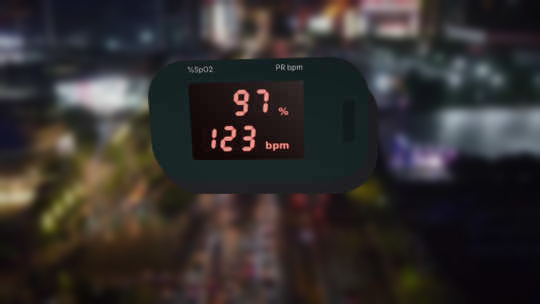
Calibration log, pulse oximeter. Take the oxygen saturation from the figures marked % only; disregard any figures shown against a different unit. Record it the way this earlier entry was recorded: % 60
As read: % 97
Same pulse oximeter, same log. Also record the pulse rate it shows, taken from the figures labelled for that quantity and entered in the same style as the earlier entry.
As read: bpm 123
